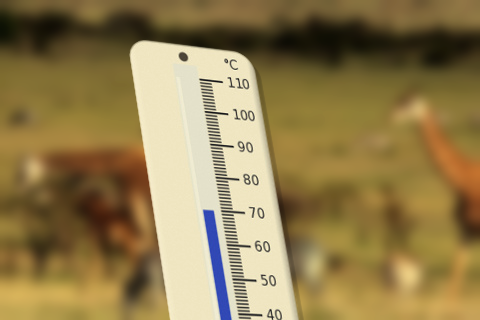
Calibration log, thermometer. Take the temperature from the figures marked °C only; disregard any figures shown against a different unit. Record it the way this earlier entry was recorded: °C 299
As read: °C 70
